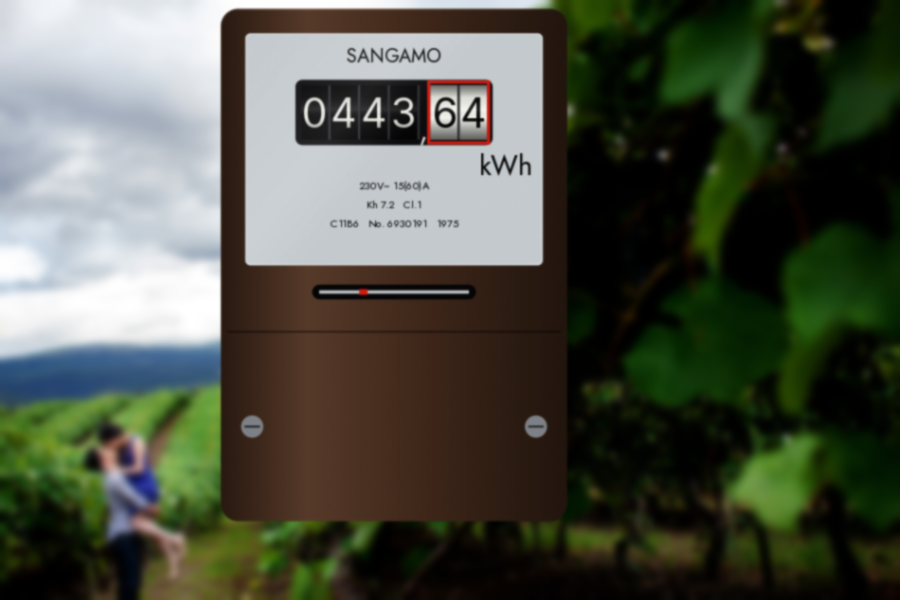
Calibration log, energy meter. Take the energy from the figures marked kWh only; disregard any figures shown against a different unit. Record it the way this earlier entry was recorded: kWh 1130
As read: kWh 443.64
